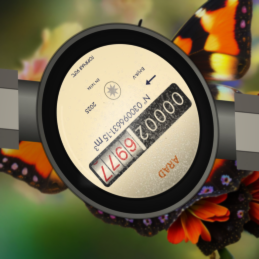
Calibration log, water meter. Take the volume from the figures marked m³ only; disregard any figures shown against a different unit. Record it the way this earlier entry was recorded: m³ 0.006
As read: m³ 2.6977
